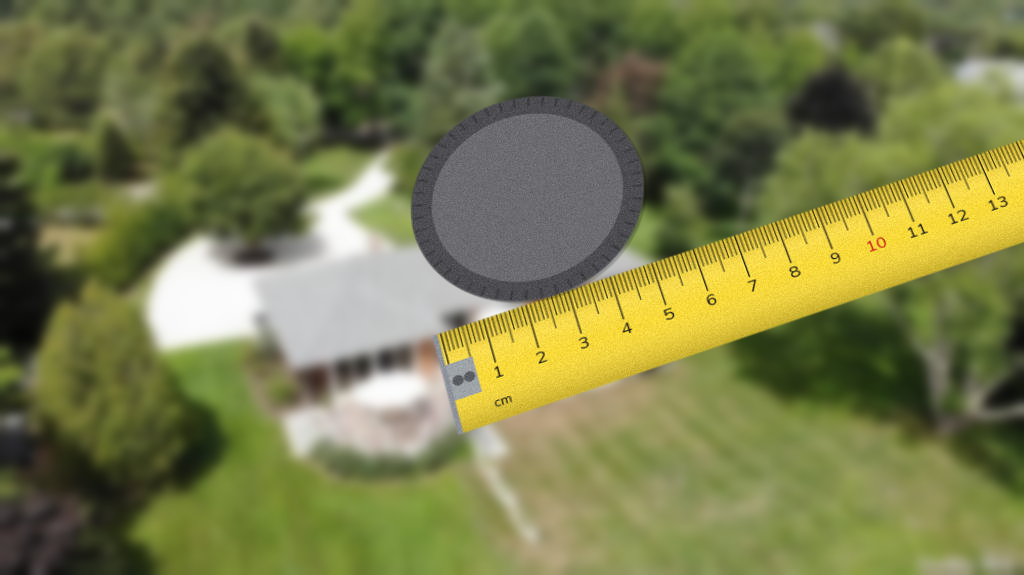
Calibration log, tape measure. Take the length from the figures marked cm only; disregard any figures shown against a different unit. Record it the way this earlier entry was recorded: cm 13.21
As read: cm 5.5
